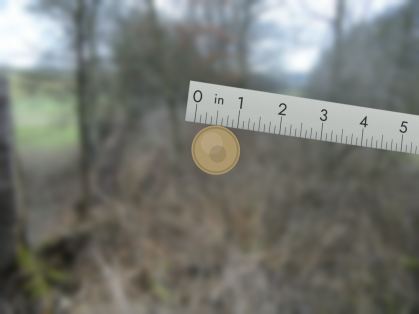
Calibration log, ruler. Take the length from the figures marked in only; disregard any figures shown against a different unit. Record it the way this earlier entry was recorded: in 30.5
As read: in 1.125
